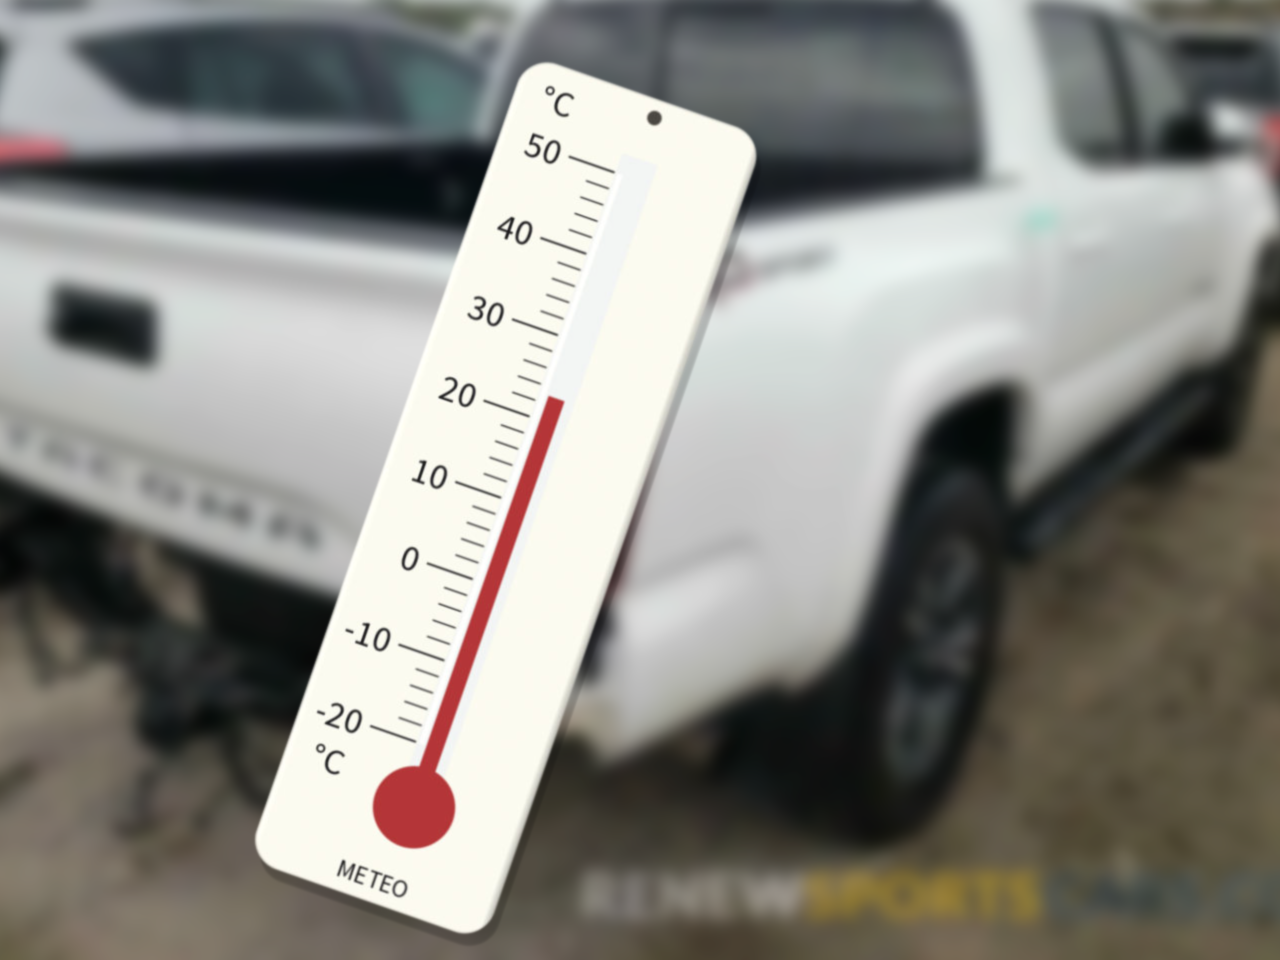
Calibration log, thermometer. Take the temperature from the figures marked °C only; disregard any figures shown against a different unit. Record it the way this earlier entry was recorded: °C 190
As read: °C 23
